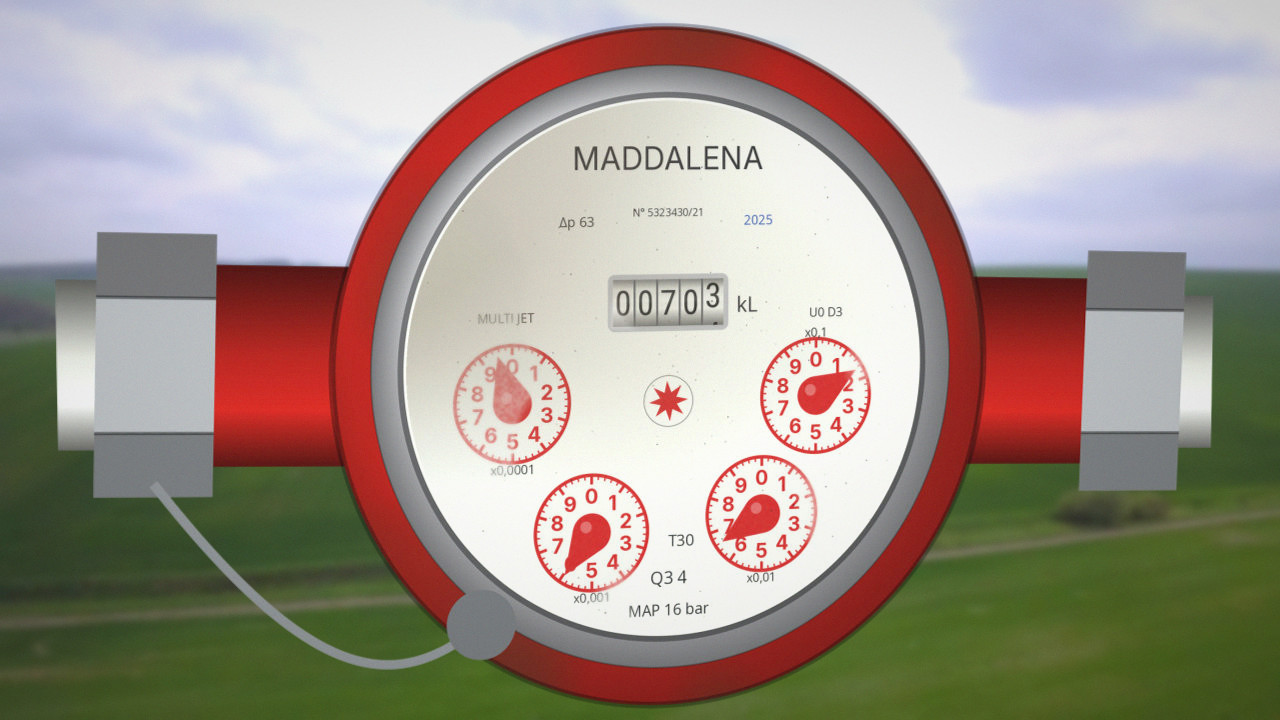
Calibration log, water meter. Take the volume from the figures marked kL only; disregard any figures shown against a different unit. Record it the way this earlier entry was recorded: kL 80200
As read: kL 703.1659
